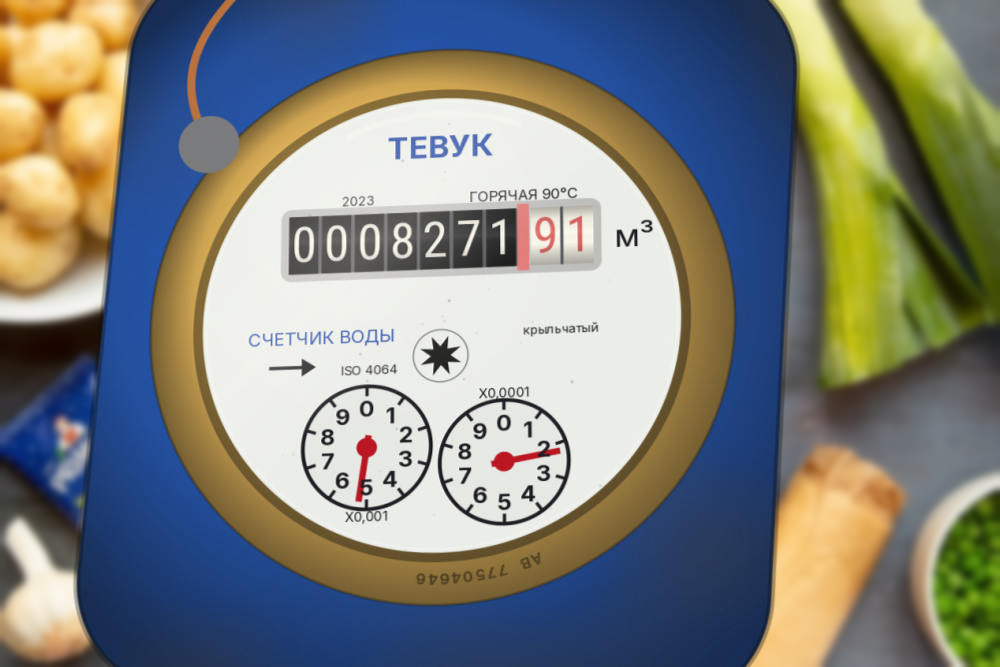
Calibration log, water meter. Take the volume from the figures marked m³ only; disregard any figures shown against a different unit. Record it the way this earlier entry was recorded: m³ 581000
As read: m³ 8271.9152
